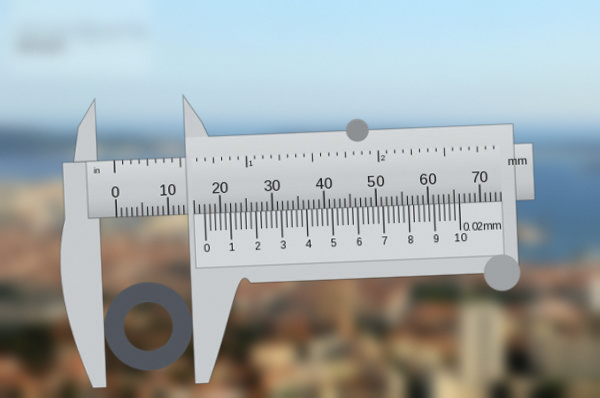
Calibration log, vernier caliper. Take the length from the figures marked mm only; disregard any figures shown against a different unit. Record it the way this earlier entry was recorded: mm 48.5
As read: mm 17.0
